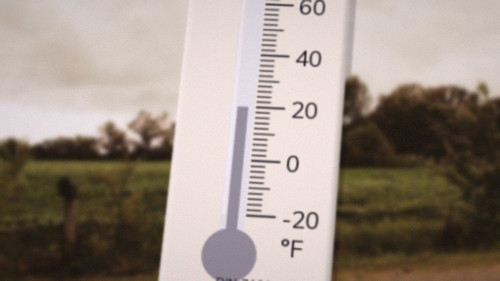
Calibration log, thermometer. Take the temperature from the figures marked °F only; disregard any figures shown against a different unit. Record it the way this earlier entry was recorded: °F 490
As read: °F 20
